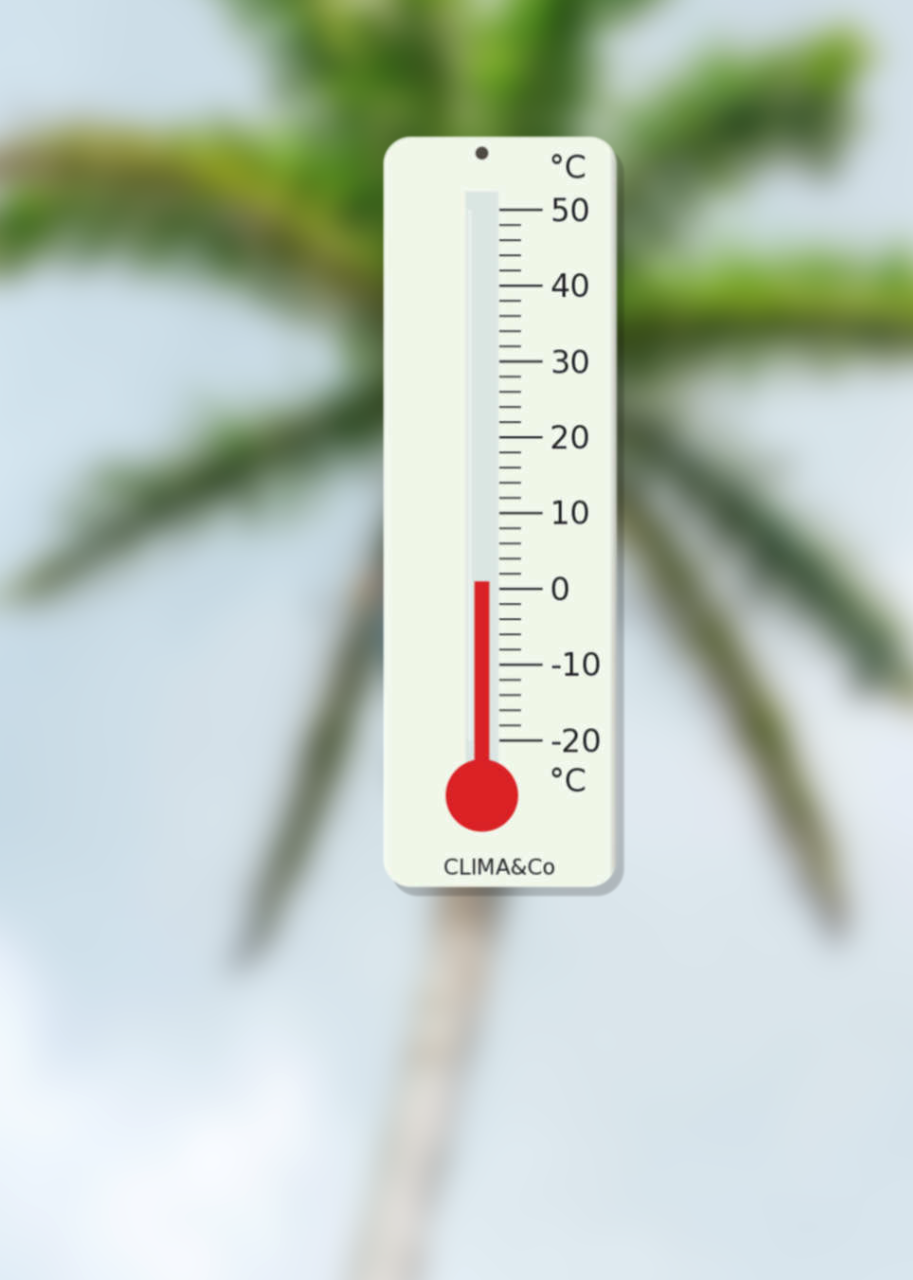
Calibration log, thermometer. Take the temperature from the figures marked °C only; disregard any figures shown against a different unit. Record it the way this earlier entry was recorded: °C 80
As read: °C 1
